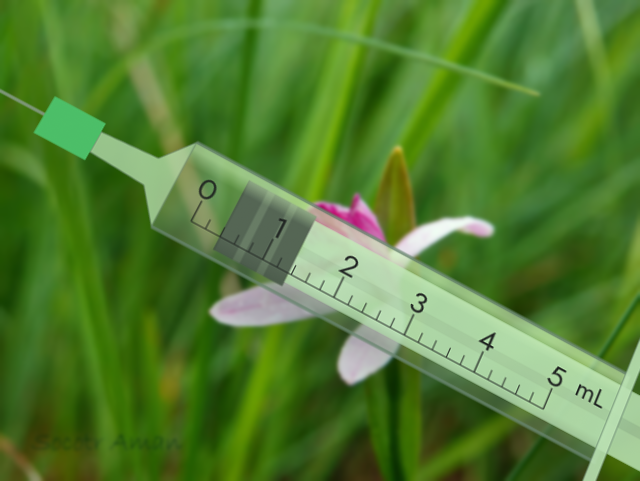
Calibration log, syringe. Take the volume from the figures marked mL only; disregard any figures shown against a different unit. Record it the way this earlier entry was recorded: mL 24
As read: mL 0.4
